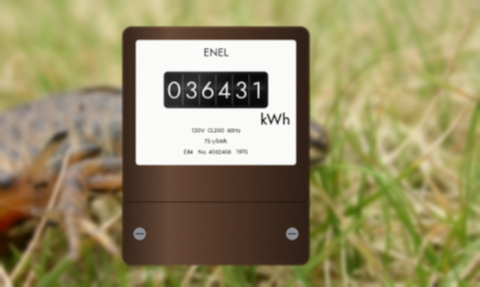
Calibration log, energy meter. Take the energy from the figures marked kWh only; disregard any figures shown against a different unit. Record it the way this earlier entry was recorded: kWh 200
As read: kWh 36431
